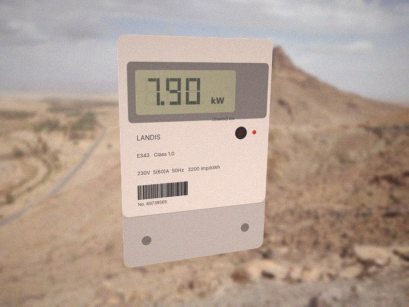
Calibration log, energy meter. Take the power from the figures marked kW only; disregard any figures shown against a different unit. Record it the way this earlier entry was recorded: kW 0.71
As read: kW 7.90
